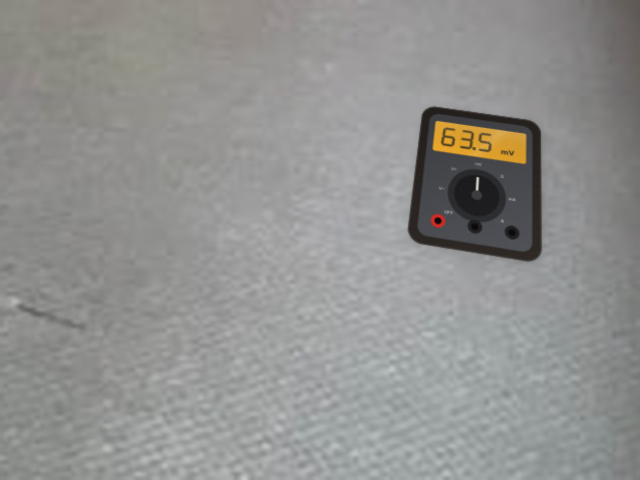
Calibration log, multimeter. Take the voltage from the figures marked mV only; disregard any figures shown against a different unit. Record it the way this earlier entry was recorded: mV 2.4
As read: mV 63.5
